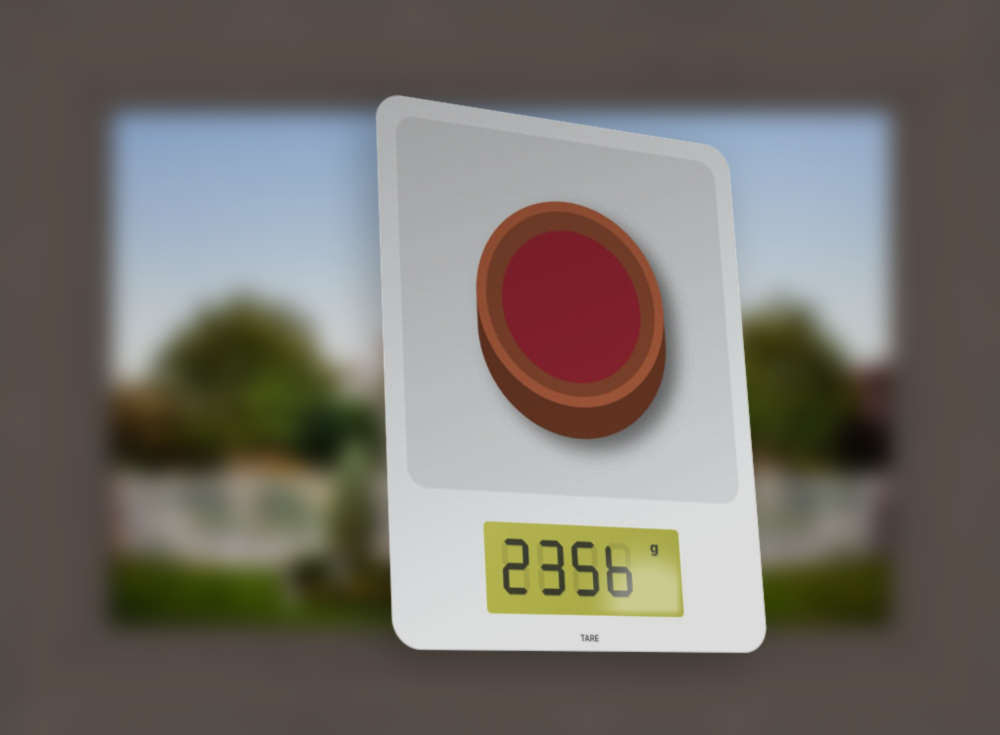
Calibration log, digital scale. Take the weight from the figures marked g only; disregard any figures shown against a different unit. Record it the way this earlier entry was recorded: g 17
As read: g 2356
